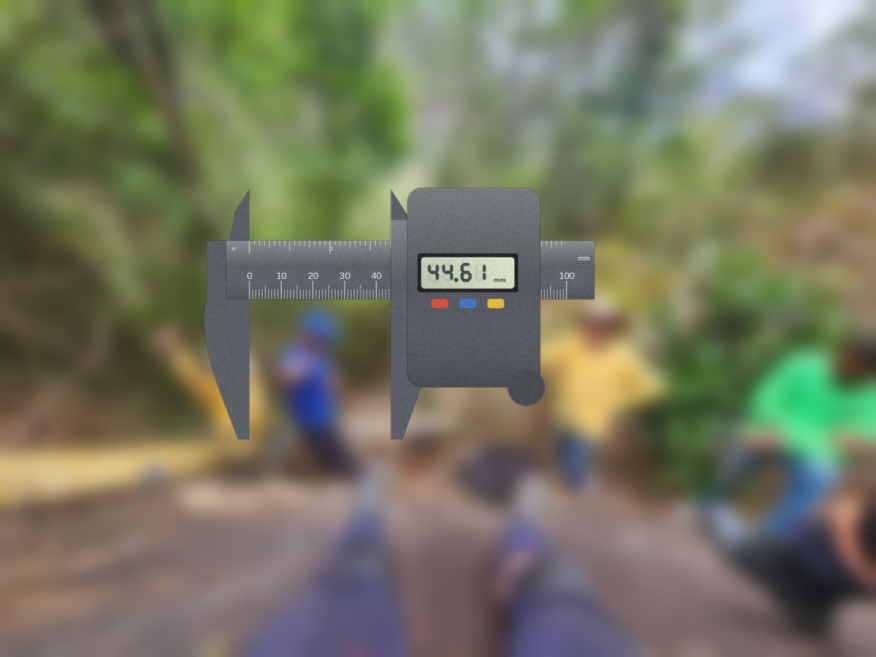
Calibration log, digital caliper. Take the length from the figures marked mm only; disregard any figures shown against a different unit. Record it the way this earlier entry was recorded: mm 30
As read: mm 44.61
